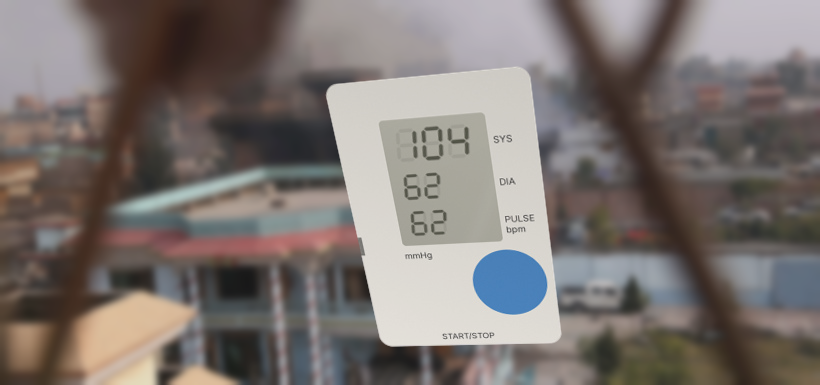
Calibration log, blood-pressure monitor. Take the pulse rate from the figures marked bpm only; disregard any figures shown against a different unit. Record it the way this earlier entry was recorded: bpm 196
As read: bpm 62
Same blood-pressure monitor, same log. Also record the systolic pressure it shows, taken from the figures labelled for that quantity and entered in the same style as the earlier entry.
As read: mmHg 104
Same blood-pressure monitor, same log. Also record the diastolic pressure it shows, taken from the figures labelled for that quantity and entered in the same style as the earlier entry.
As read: mmHg 62
